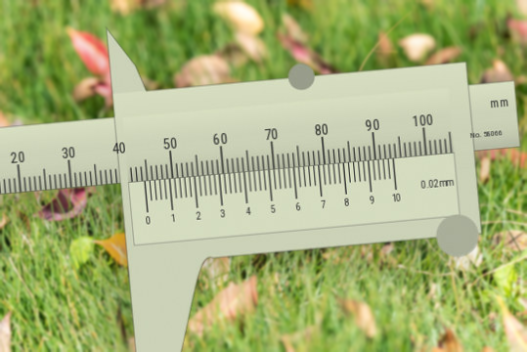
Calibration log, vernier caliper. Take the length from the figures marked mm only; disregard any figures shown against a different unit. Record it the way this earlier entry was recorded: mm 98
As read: mm 44.5
